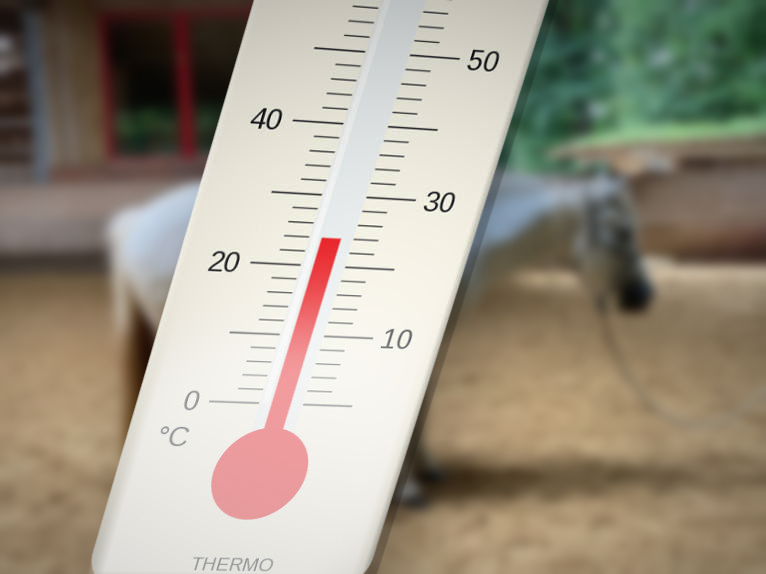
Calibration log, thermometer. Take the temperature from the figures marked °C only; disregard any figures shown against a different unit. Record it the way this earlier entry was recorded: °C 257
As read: °C 24
